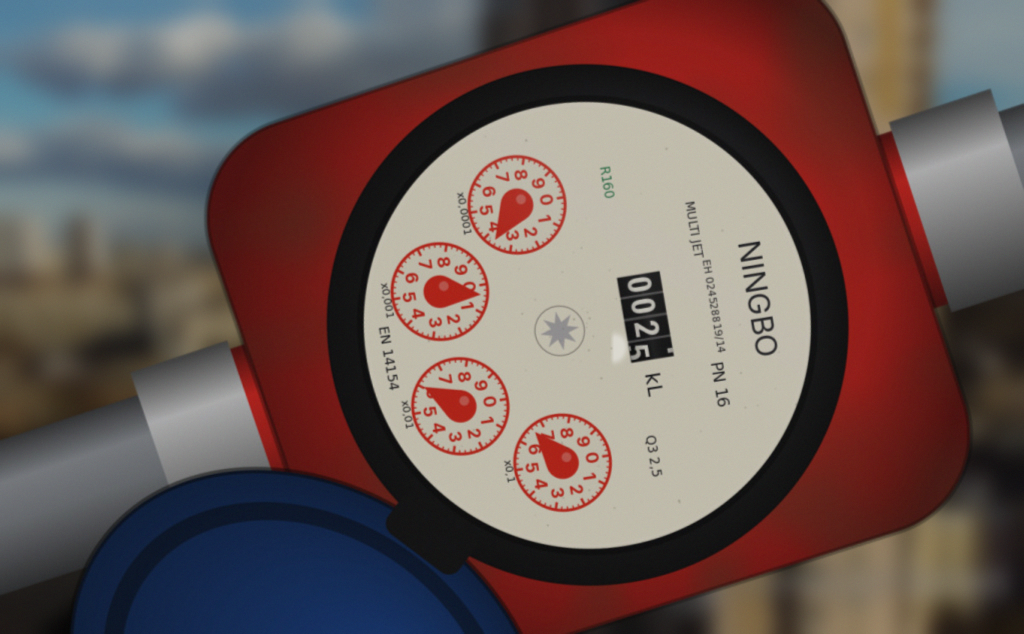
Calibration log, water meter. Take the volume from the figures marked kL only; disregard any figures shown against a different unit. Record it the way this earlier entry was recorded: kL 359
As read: kL 24.6603
